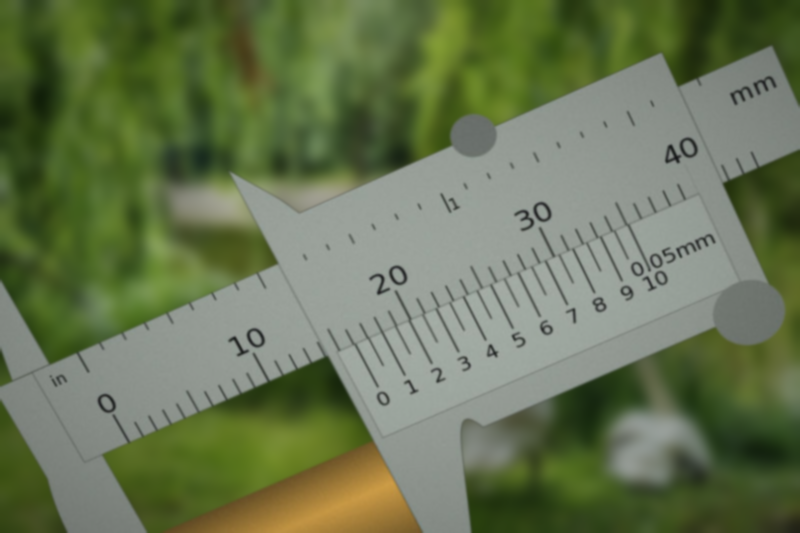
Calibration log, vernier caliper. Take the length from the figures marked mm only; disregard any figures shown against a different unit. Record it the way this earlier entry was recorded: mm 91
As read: mm 16.1
